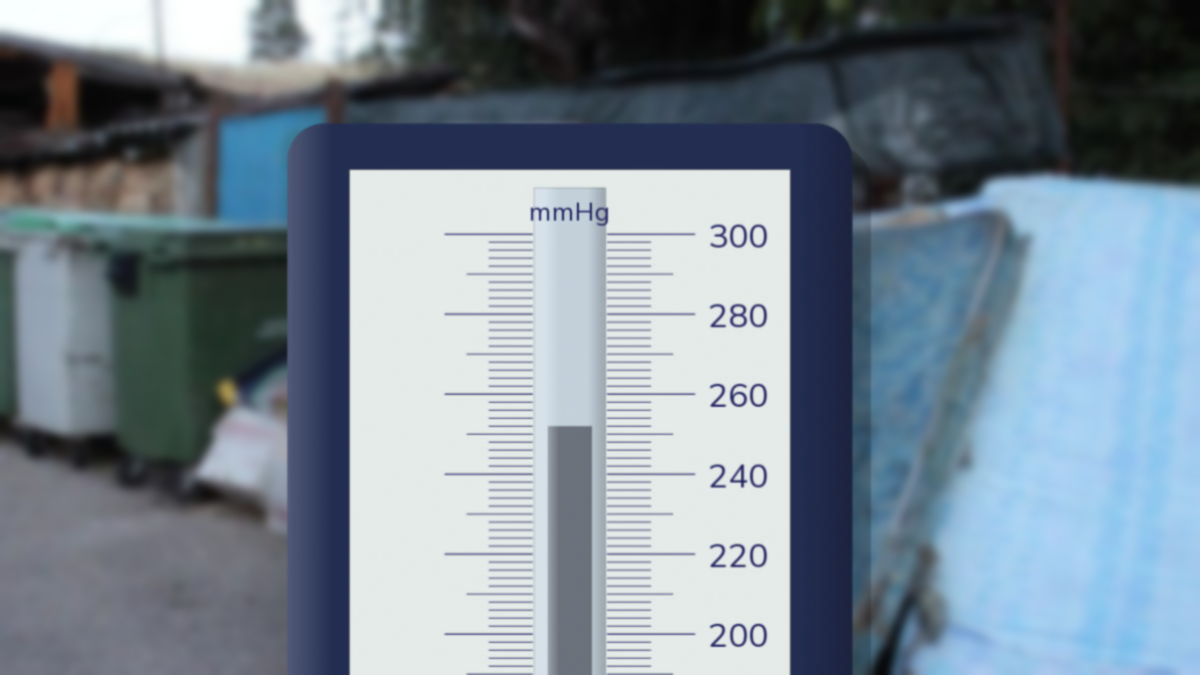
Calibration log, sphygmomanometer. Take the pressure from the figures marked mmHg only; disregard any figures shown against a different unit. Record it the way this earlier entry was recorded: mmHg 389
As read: mmHg 252
